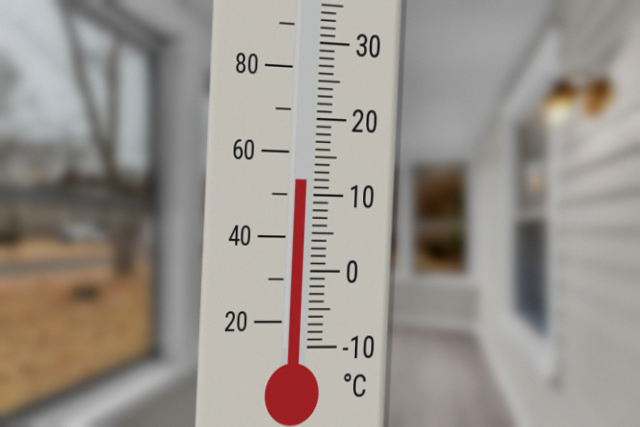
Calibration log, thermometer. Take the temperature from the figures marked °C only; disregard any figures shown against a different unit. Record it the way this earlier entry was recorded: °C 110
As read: °C 12
